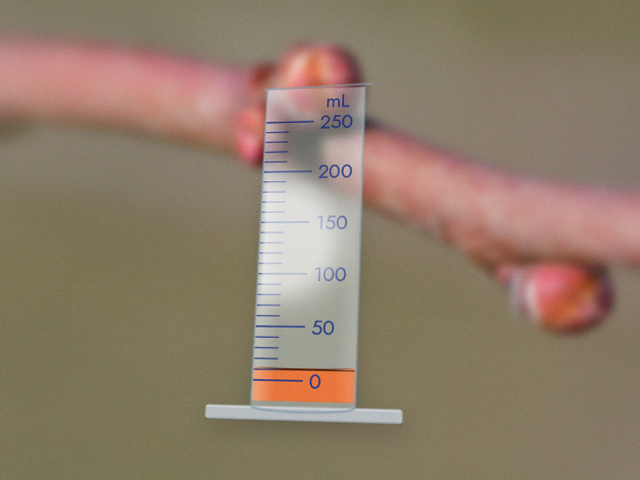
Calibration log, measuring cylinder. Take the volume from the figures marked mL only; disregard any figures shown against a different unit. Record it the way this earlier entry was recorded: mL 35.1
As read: mL 10
